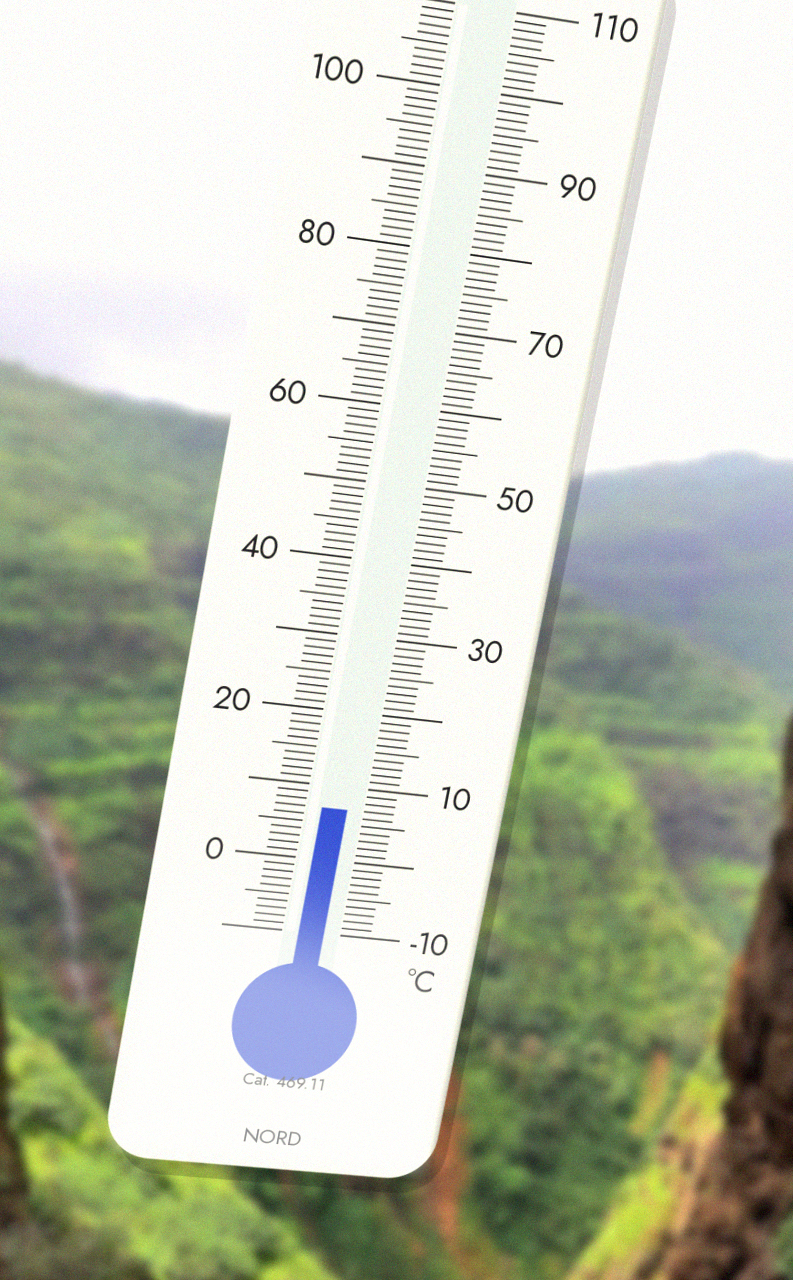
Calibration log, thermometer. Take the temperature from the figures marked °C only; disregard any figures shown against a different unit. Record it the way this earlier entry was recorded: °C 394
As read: °C 7
